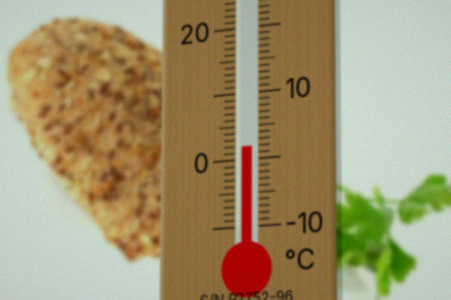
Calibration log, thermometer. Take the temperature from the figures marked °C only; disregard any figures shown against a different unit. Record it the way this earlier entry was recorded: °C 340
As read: °C 2
